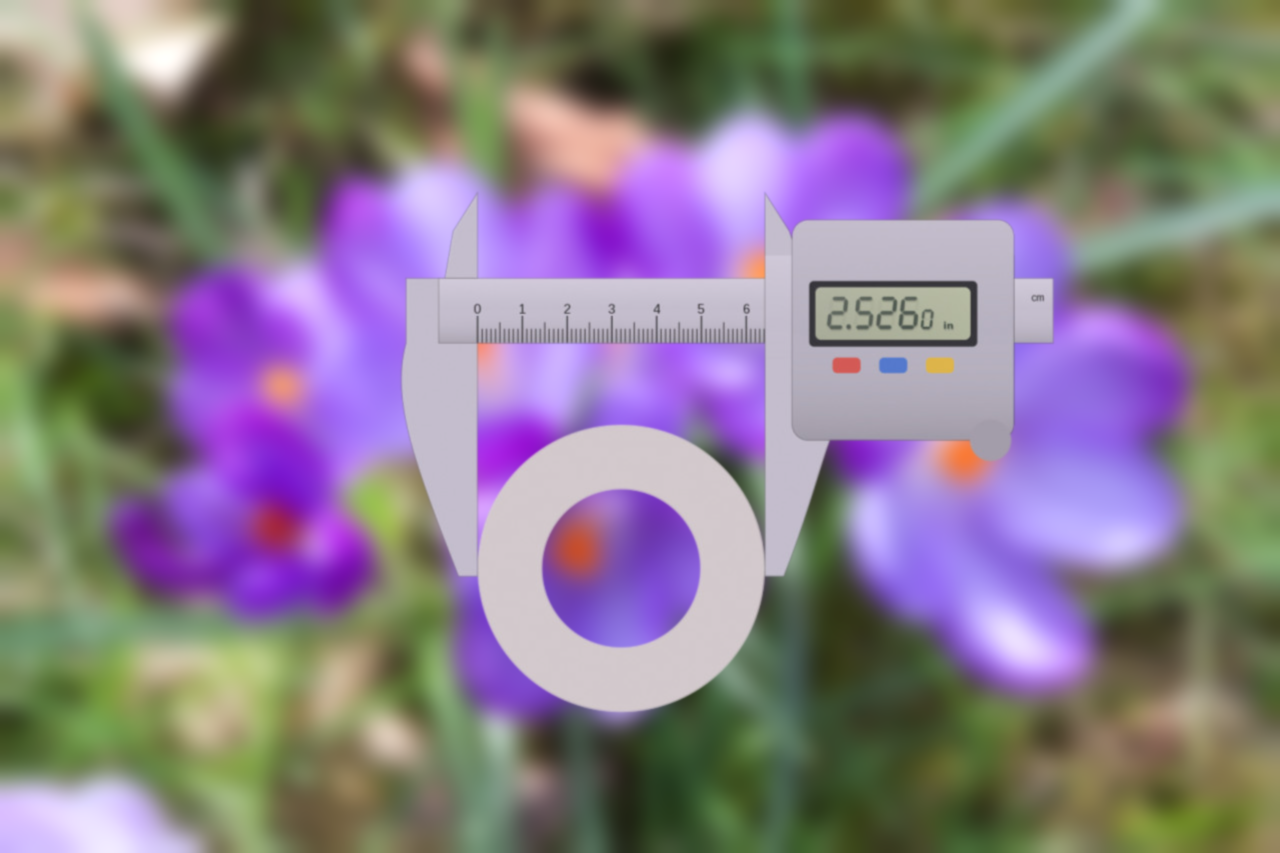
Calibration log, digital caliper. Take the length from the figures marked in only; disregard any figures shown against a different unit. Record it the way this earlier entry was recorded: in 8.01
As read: in 2.5260
